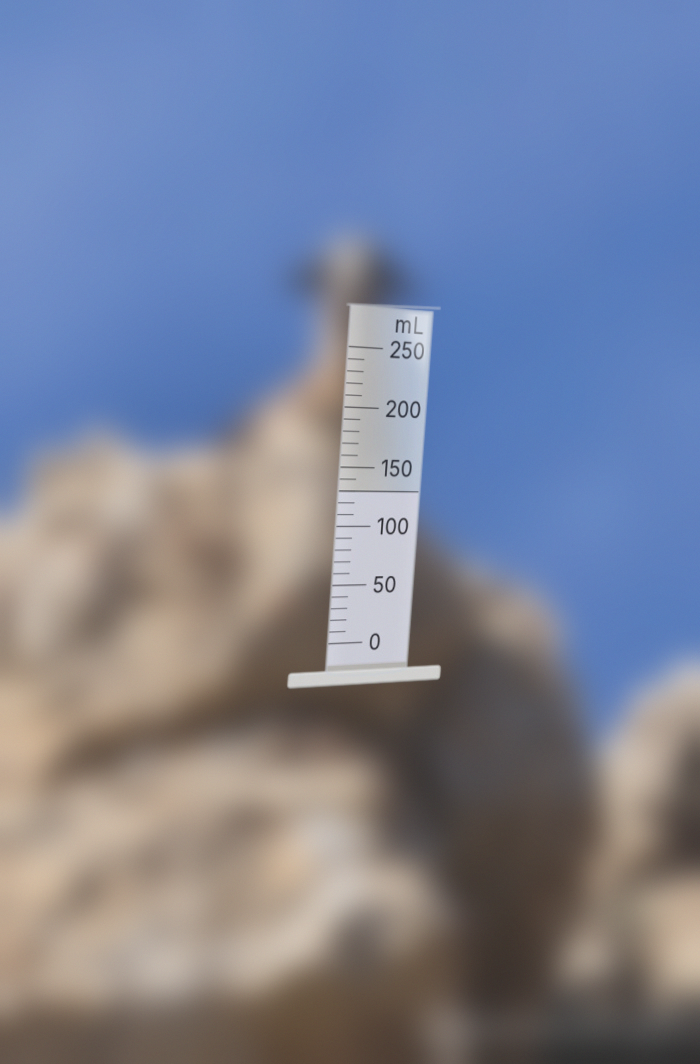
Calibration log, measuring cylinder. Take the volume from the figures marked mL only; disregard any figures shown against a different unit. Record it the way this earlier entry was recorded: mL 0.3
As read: mL 130
